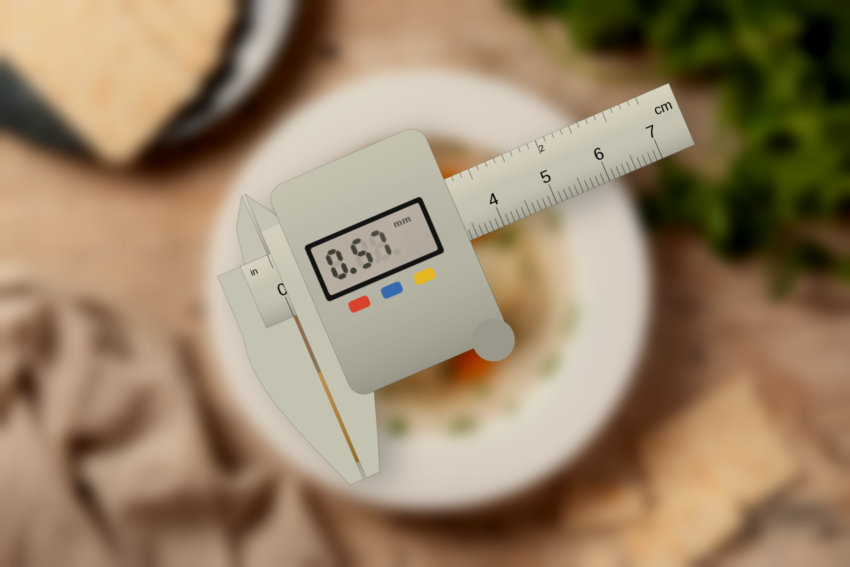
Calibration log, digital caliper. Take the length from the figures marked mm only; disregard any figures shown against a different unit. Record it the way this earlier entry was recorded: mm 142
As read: mm 0.57
